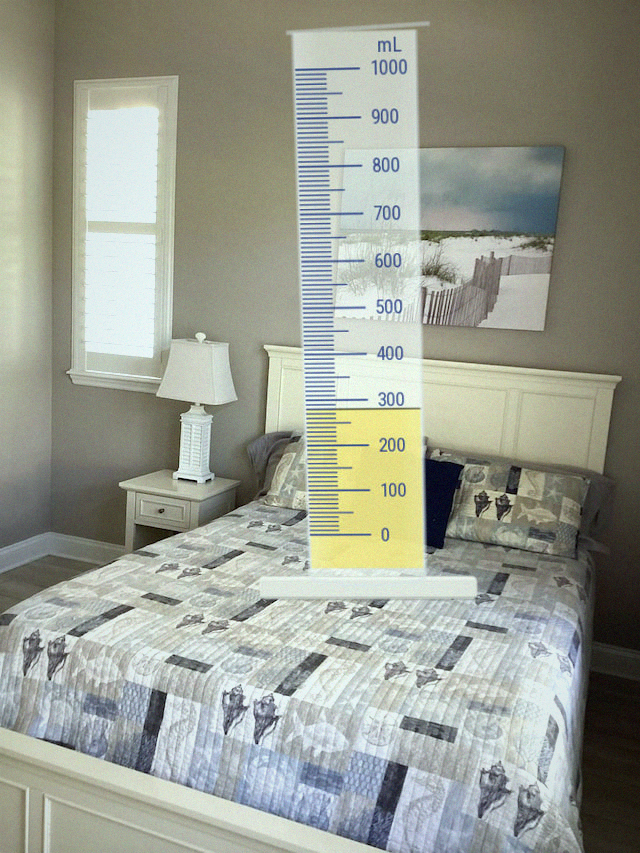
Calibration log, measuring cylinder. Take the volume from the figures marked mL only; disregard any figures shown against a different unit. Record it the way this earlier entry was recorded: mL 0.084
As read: mL 280
